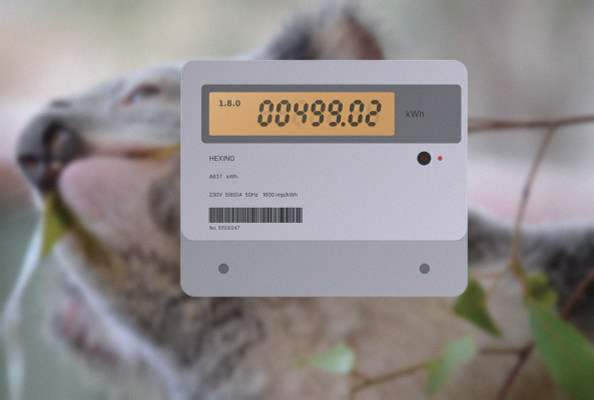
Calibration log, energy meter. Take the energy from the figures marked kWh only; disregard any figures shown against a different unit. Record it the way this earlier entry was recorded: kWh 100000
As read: kWh 499.02
